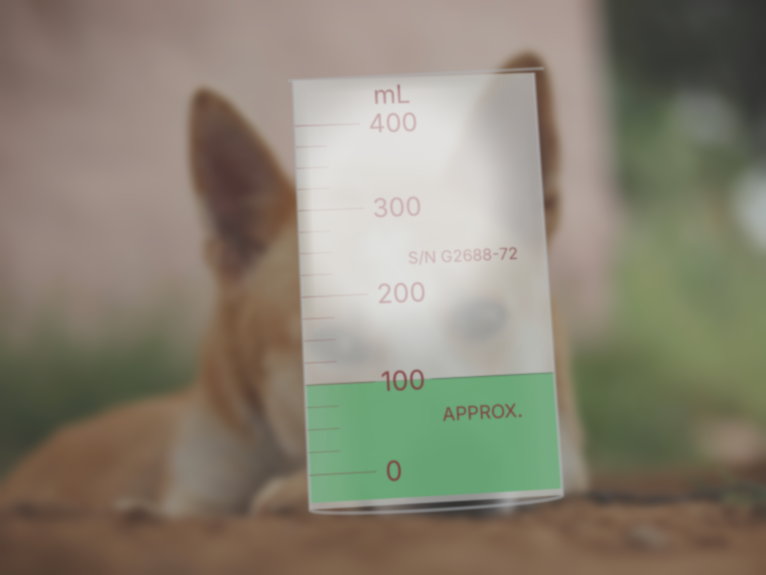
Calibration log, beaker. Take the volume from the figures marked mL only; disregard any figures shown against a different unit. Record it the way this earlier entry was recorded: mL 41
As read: mL 100
